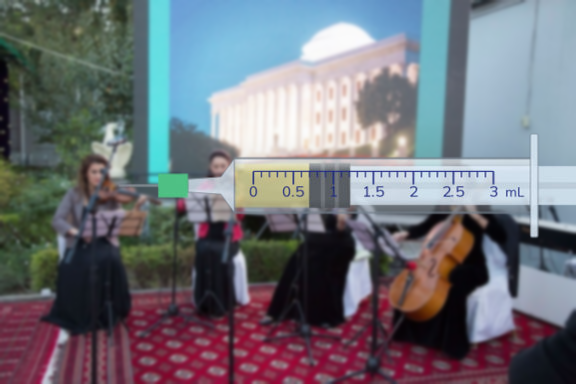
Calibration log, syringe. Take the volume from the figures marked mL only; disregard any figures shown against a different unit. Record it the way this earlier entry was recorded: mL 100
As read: mL 0.7
